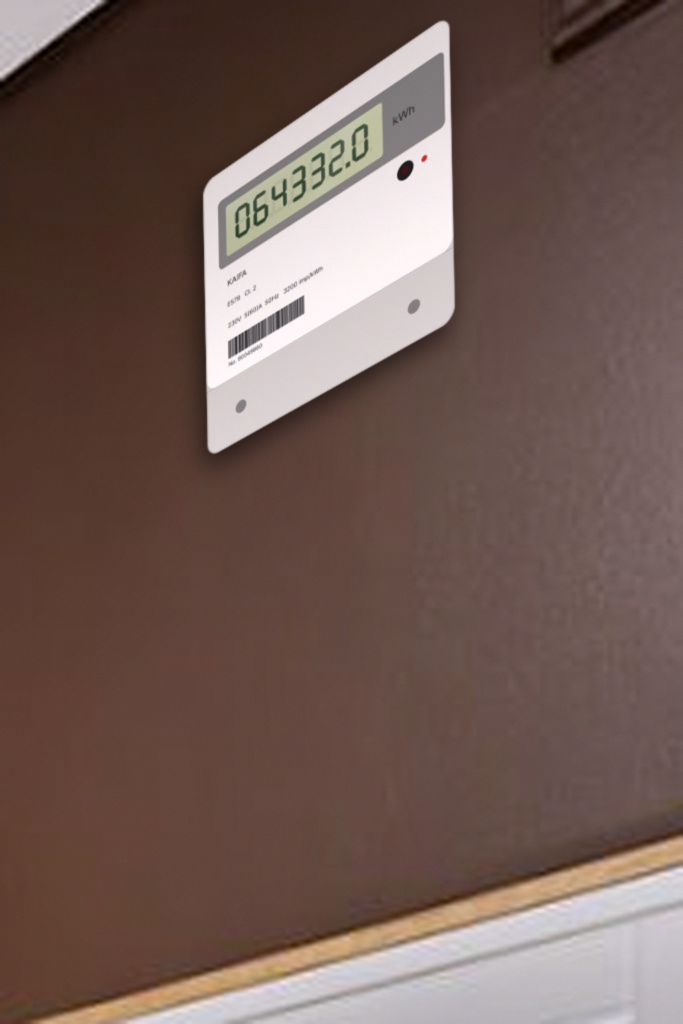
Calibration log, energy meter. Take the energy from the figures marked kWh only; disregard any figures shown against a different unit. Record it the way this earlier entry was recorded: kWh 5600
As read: kWh 64332.0
